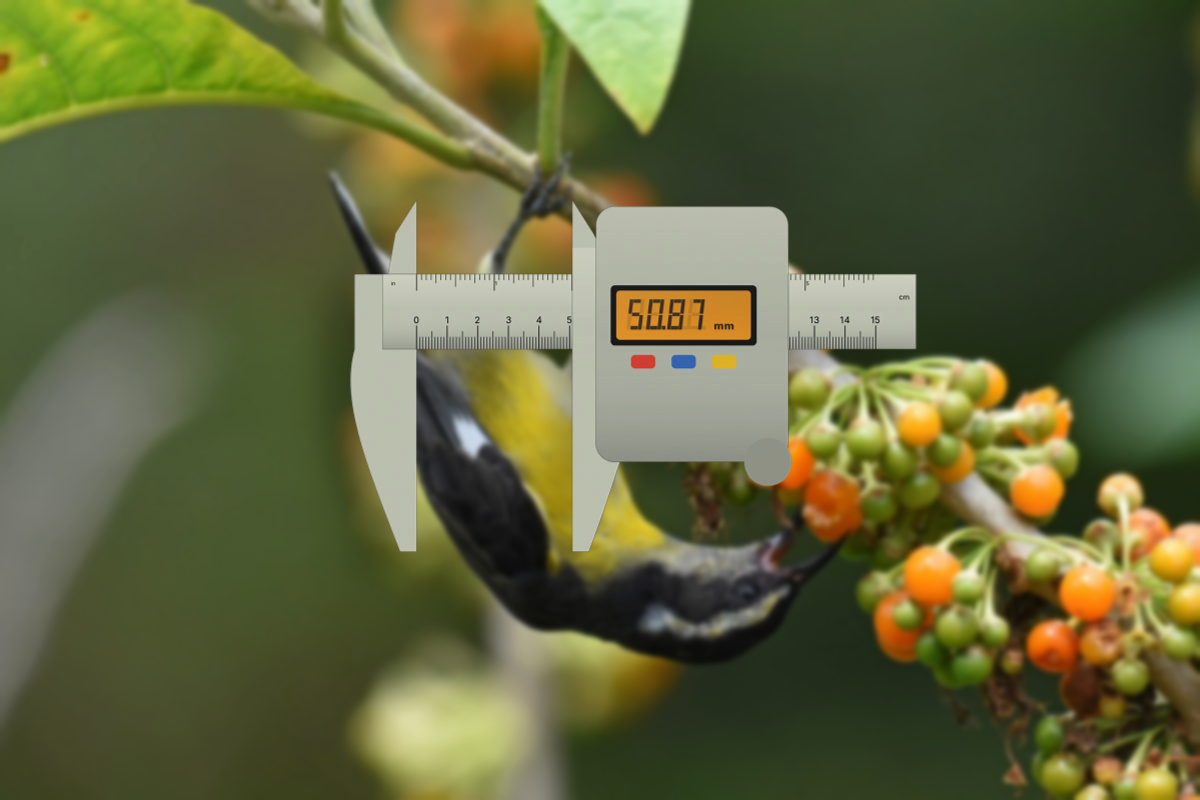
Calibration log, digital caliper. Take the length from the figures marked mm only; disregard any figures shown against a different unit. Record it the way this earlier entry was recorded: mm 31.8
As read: mm 50.87
